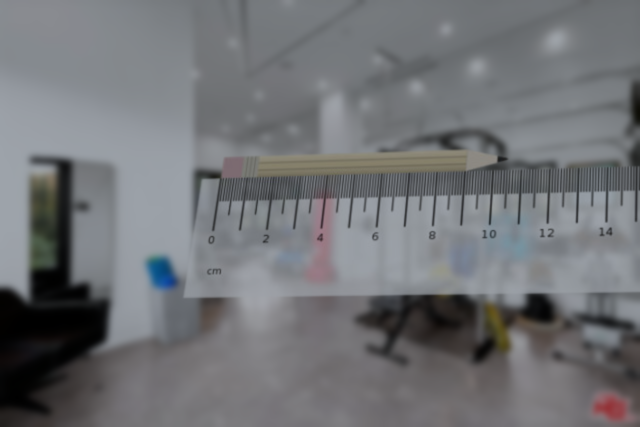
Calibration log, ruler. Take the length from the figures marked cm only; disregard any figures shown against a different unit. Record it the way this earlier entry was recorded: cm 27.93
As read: cm 10.5
